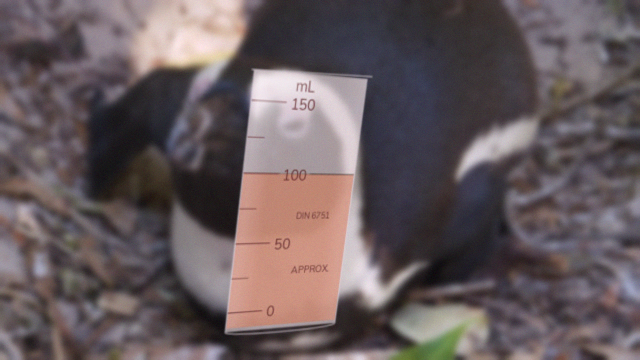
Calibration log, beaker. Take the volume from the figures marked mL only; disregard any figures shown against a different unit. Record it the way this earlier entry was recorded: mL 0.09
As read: mL 100
